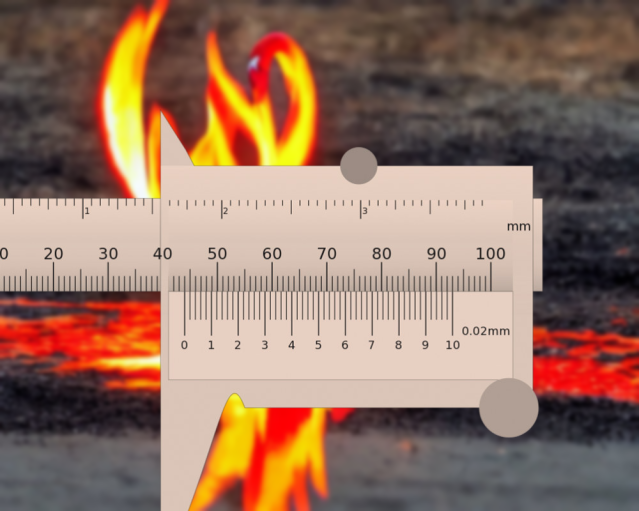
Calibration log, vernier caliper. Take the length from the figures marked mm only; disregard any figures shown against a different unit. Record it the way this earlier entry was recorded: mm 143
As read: mm 44.0
